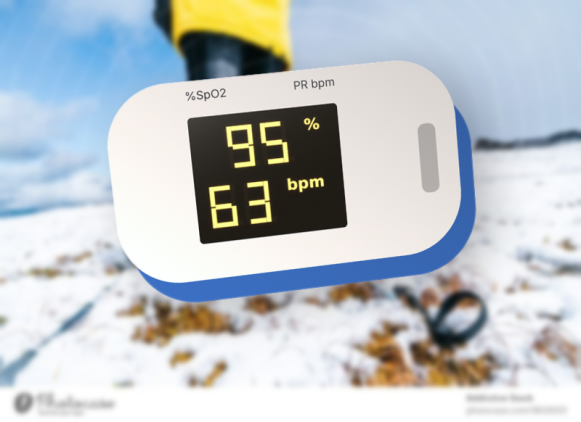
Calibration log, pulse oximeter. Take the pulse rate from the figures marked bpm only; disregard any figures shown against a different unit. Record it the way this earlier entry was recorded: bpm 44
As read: bpm 63
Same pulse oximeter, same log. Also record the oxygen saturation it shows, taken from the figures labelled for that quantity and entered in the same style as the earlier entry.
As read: % 95
